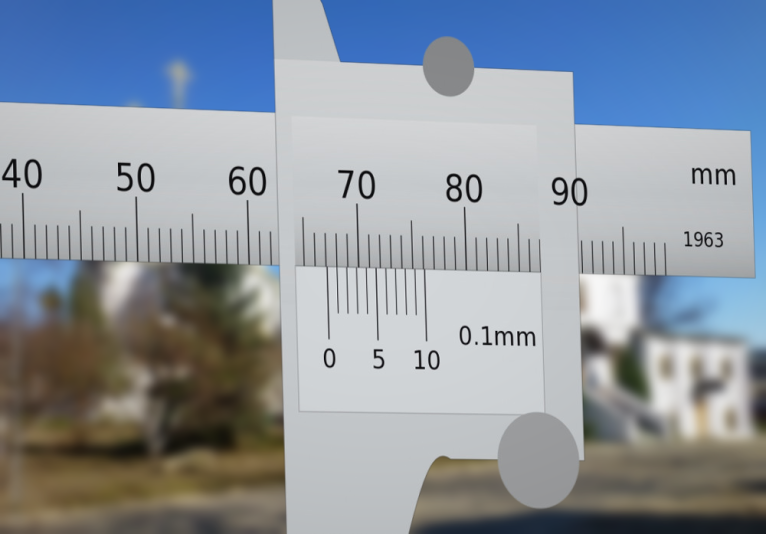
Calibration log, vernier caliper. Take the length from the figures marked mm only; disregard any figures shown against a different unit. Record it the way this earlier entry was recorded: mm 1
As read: mm 67.1
